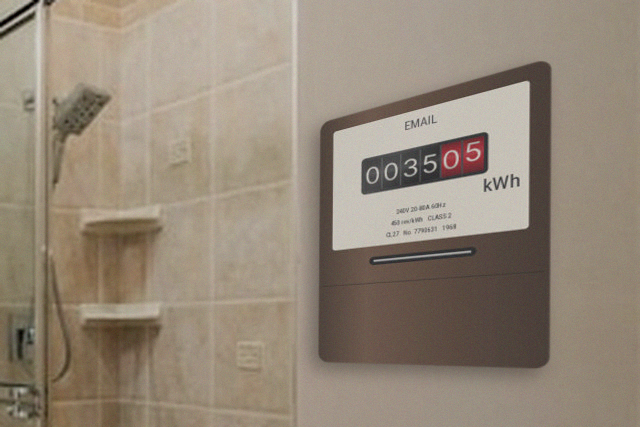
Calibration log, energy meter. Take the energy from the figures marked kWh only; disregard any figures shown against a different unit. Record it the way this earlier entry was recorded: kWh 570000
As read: kWh 35.05
